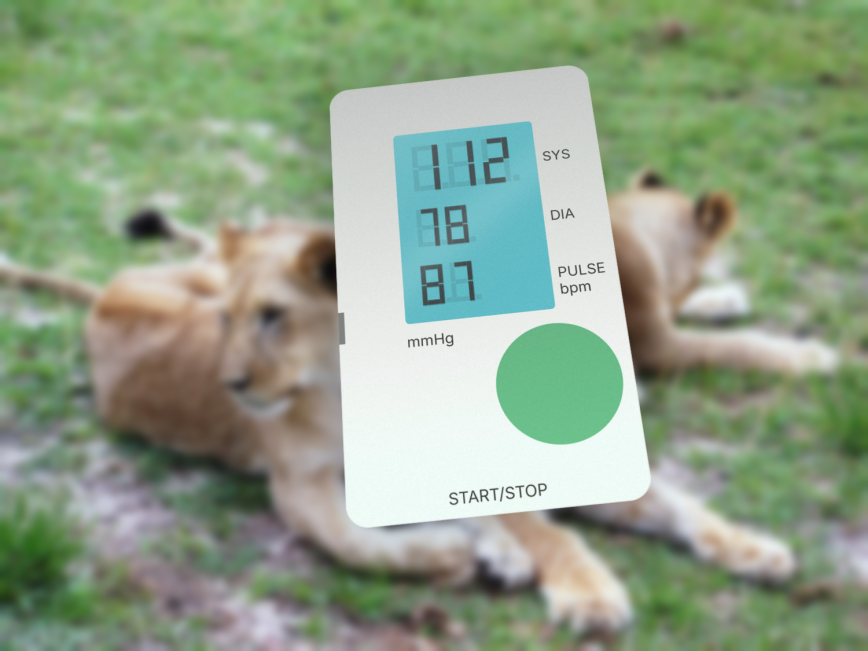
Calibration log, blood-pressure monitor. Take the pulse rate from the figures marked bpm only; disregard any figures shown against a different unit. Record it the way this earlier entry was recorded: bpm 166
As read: bpm 87
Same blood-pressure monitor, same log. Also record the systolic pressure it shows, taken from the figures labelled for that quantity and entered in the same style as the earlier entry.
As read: mmHg 112
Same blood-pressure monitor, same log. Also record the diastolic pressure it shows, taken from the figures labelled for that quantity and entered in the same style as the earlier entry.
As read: mmHg 78
